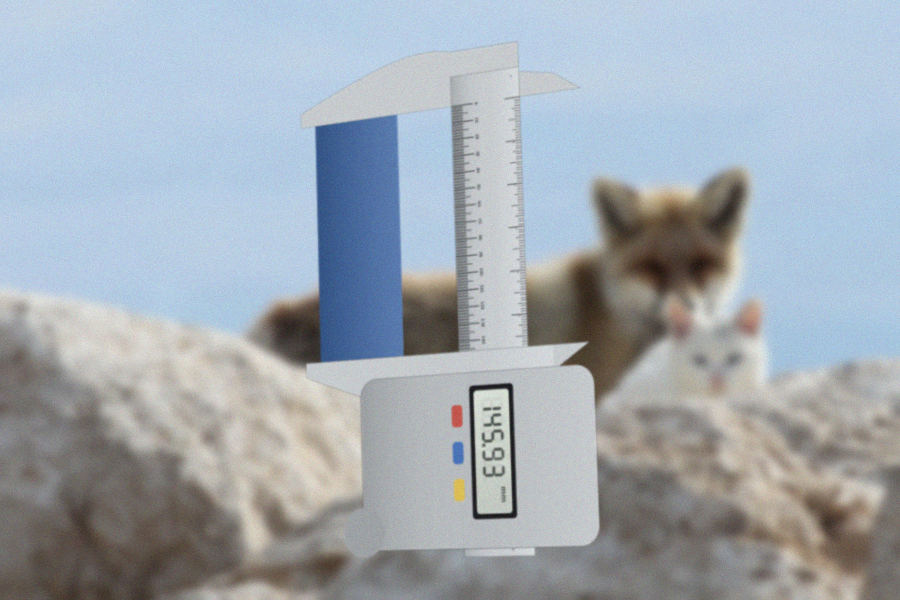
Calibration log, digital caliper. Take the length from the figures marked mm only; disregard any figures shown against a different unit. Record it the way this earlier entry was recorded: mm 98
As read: mm 145.93
